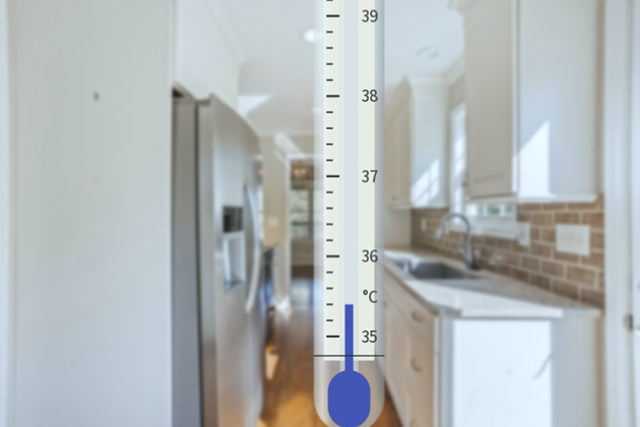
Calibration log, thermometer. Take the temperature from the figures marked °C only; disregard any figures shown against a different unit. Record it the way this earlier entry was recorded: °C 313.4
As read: °C 35.4
